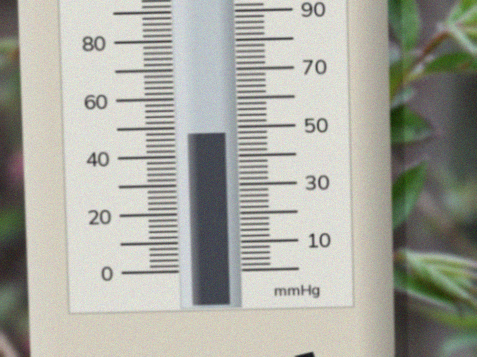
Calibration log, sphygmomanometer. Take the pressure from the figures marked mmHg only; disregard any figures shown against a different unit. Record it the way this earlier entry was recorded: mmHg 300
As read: mmHg 48
